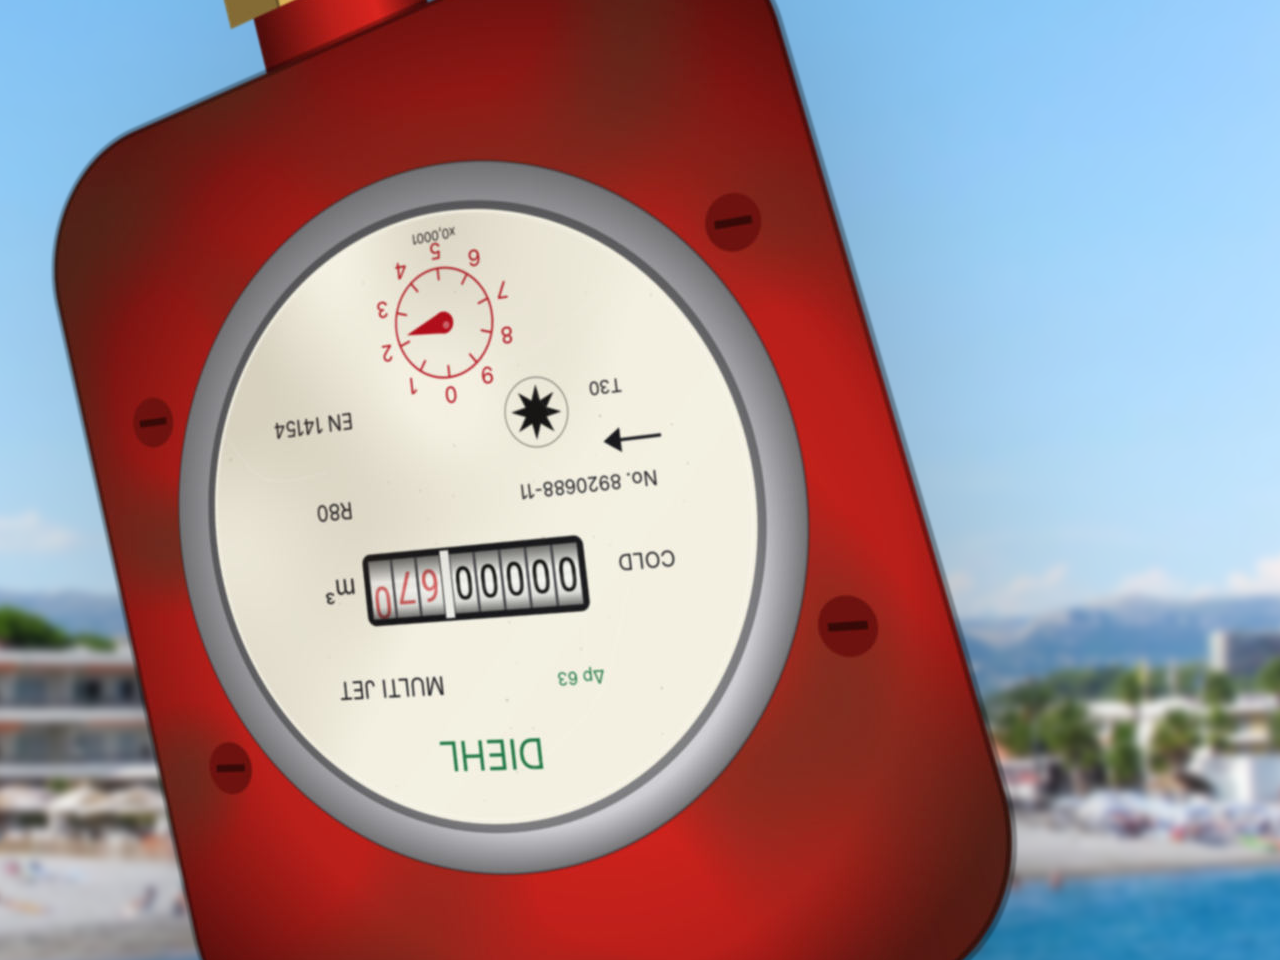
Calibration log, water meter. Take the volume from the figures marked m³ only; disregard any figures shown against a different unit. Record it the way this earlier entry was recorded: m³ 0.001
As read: m³ 0.6702
